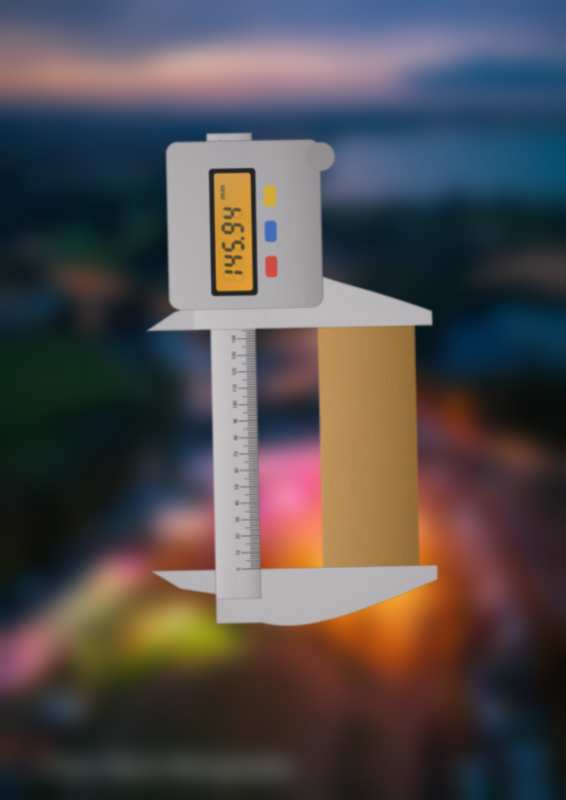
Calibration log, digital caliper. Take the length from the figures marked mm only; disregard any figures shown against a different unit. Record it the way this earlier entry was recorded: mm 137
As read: mm 145.94
